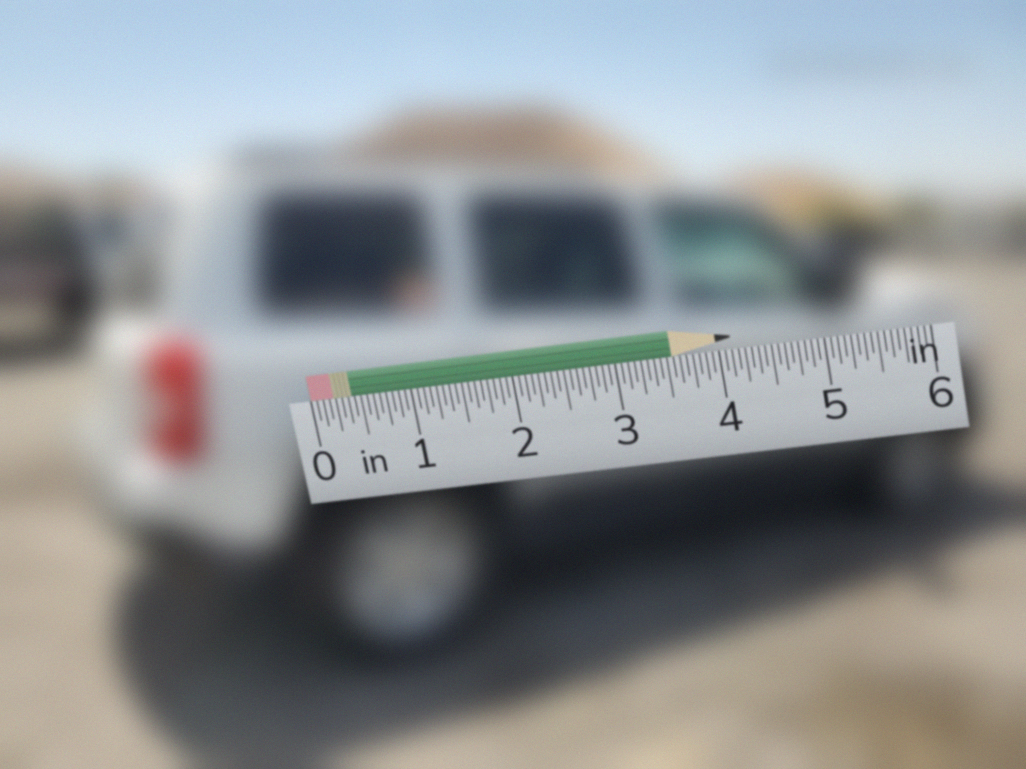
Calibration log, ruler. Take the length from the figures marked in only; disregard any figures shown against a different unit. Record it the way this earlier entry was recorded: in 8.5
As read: in 4.125
